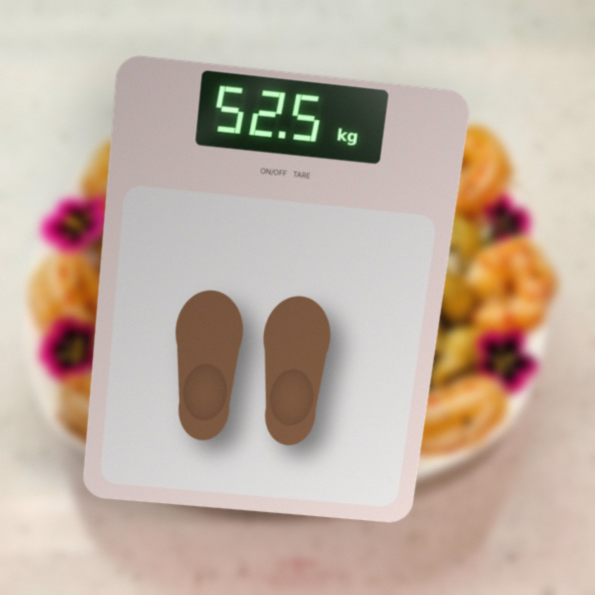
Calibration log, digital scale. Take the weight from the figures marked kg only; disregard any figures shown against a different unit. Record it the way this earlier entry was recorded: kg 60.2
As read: kg 52.5
